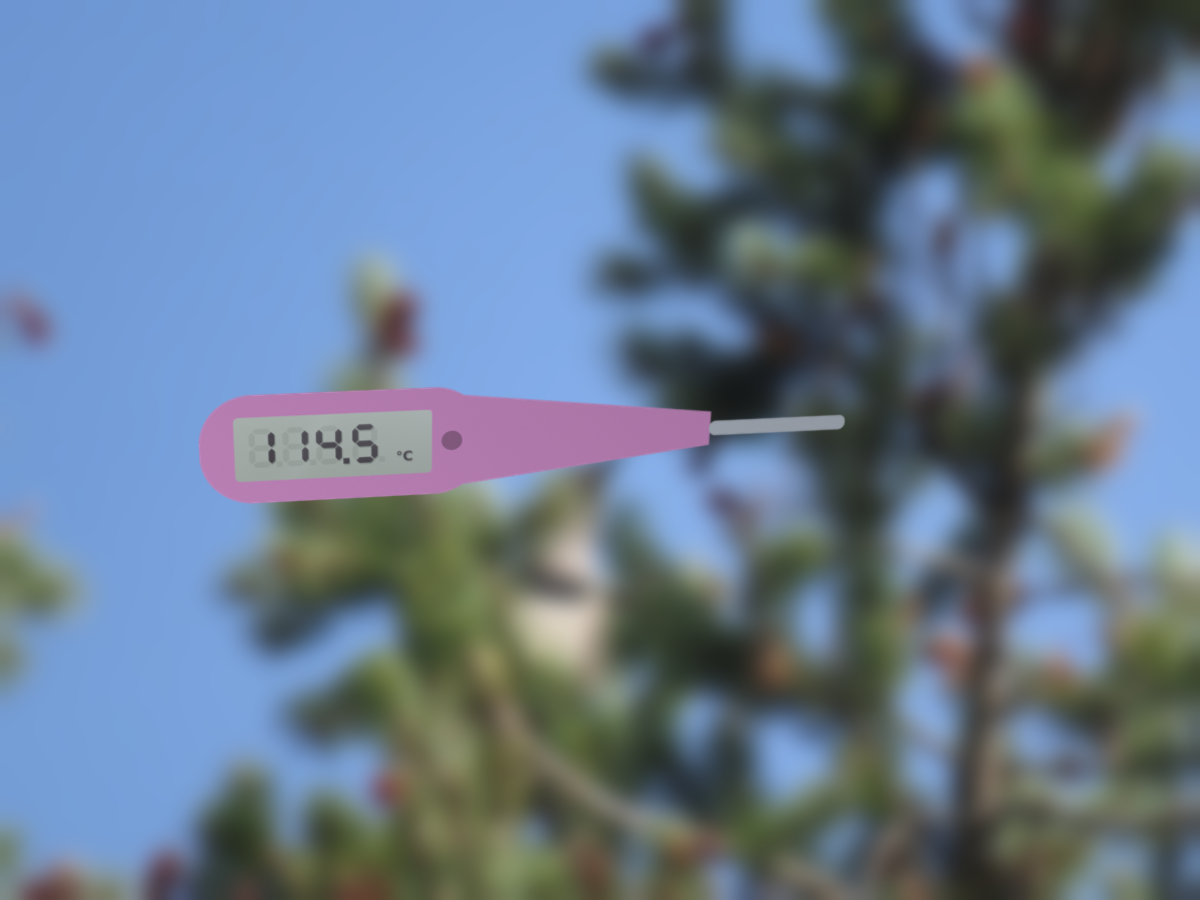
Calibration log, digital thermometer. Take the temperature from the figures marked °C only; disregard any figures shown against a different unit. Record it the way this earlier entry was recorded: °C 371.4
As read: °C 114.5
